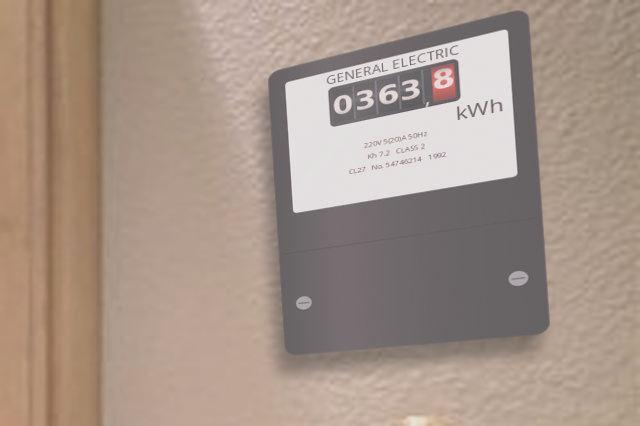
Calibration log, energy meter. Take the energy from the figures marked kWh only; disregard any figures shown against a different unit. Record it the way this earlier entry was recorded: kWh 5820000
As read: kWh 363.8
